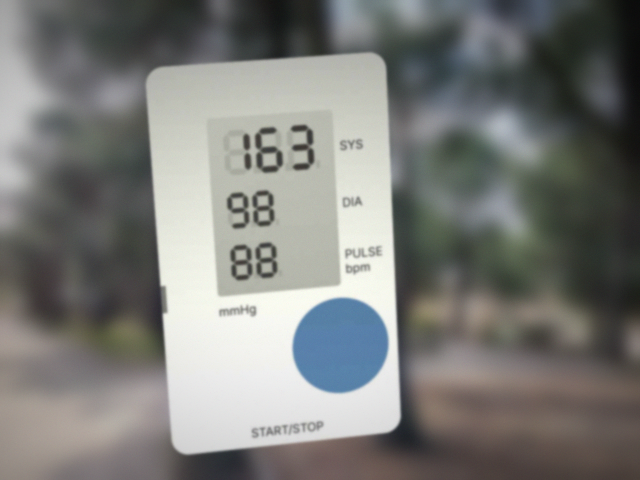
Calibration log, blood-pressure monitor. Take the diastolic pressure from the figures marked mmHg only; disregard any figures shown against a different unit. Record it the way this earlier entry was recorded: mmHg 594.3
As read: mmHg 98
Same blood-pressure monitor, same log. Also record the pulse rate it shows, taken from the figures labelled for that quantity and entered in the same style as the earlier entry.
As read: bpm 88
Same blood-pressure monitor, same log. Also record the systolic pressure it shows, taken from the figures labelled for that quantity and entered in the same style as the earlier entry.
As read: mmHg 163
